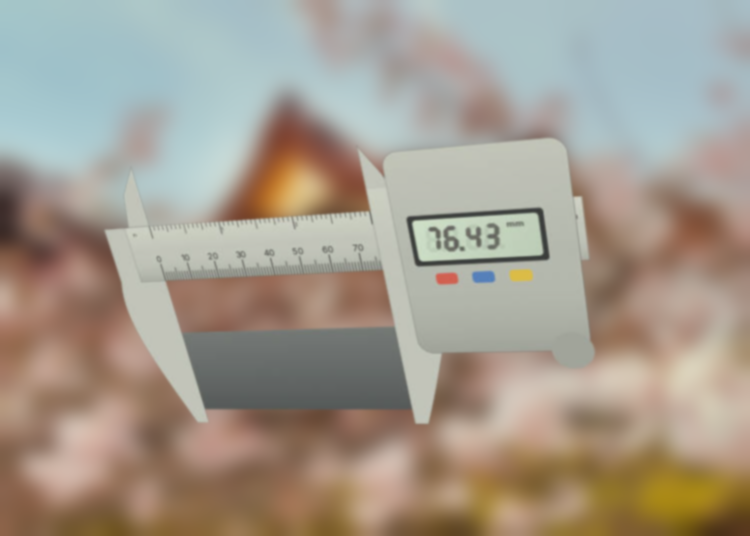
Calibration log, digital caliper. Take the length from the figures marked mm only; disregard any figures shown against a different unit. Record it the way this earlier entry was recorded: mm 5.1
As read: mm 76.43
